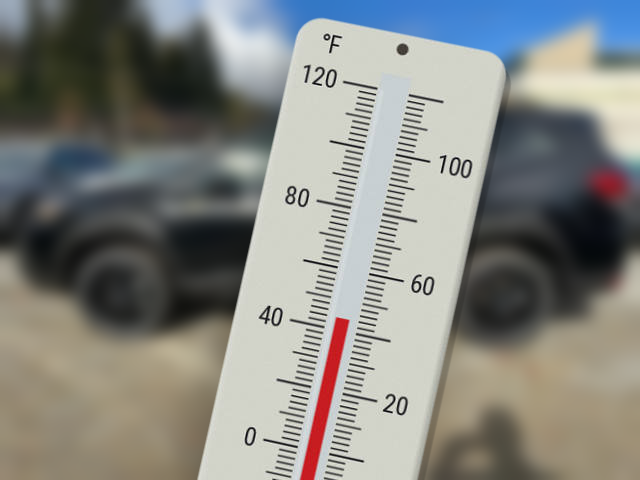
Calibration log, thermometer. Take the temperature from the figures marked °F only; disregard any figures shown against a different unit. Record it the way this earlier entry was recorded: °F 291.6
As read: °F 44
